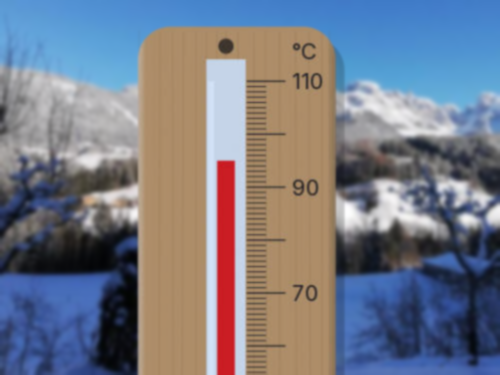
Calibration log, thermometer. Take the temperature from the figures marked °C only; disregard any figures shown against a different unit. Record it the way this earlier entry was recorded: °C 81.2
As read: °C 95
